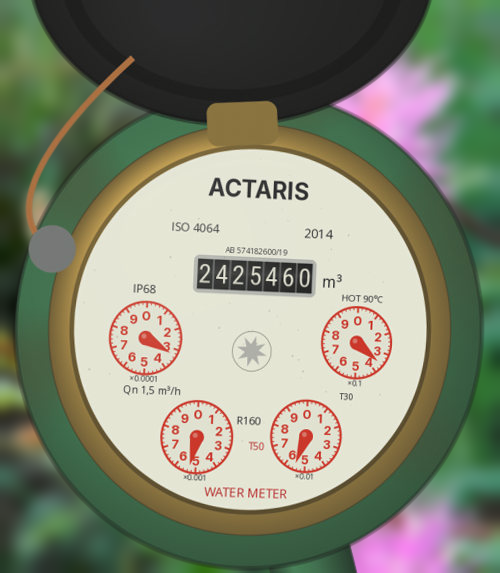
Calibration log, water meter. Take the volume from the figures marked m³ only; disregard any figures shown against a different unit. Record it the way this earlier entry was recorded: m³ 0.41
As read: m³ 2425460.3553
